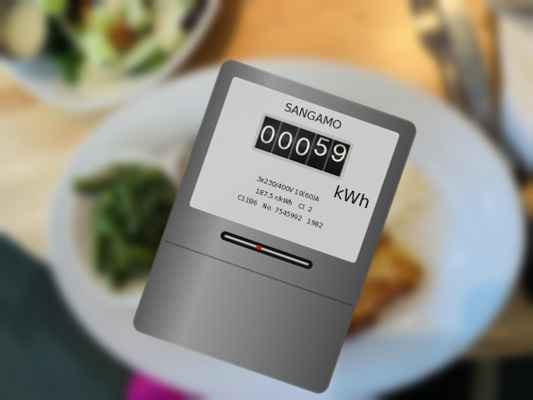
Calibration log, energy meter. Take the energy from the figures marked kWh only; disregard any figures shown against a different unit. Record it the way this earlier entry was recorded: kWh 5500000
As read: kWh 59
